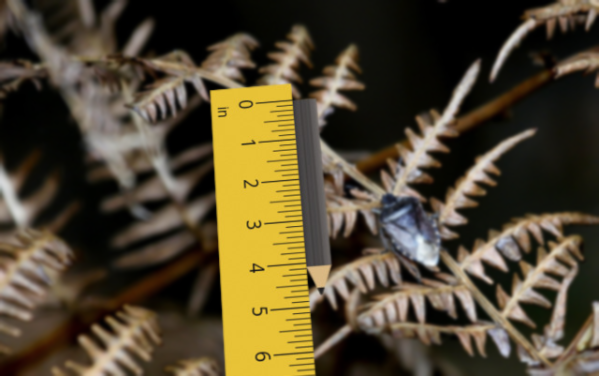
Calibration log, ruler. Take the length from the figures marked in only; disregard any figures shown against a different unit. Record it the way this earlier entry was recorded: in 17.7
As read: in 4.75
